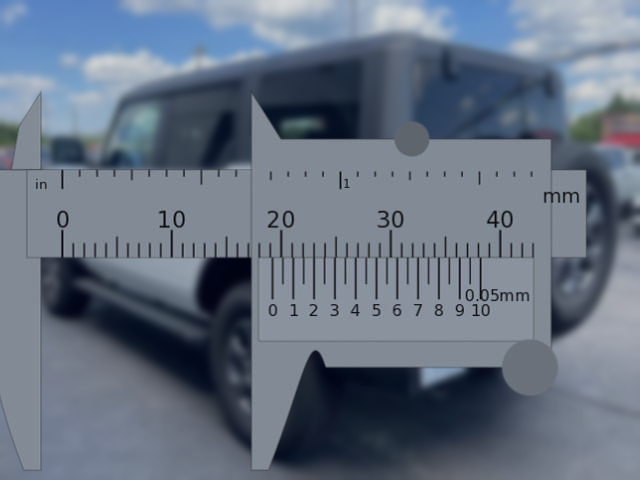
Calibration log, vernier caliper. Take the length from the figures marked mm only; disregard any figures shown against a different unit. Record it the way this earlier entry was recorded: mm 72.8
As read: mm 19.2
